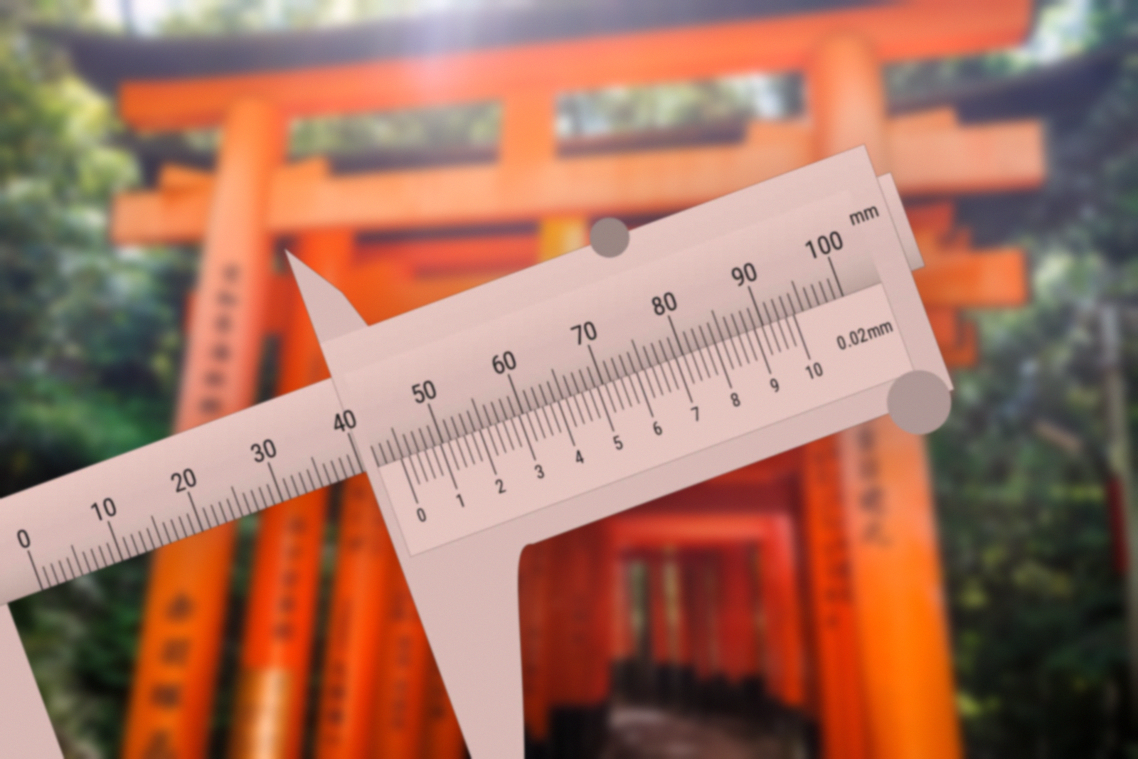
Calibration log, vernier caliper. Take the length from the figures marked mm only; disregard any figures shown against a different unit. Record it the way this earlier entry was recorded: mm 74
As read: mm 44.8
